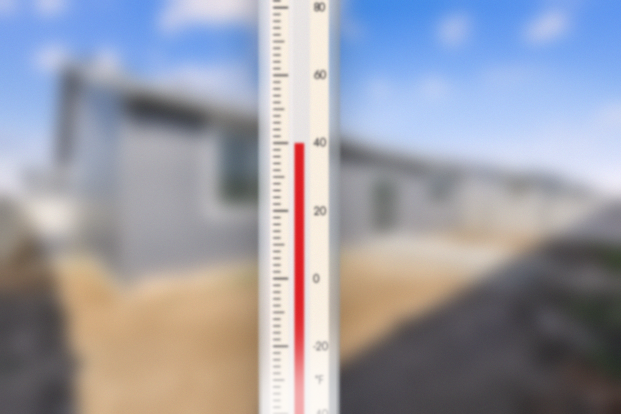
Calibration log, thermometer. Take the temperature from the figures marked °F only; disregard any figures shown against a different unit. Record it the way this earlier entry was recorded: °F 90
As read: °F 40
